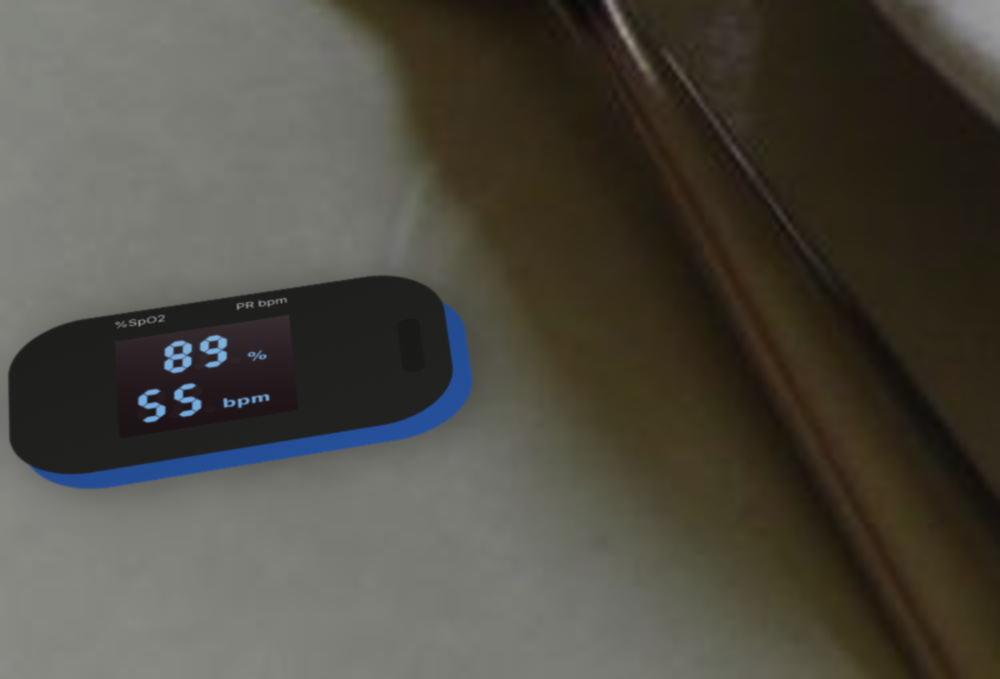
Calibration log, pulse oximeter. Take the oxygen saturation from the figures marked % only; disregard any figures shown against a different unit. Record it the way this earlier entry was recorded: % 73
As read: % 89
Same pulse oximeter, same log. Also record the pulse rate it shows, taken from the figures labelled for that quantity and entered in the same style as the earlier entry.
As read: bpm 55
